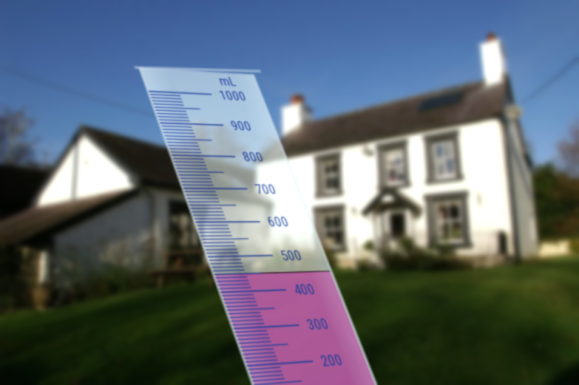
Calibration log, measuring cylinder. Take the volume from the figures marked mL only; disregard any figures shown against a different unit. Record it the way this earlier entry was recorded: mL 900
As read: mL 450
